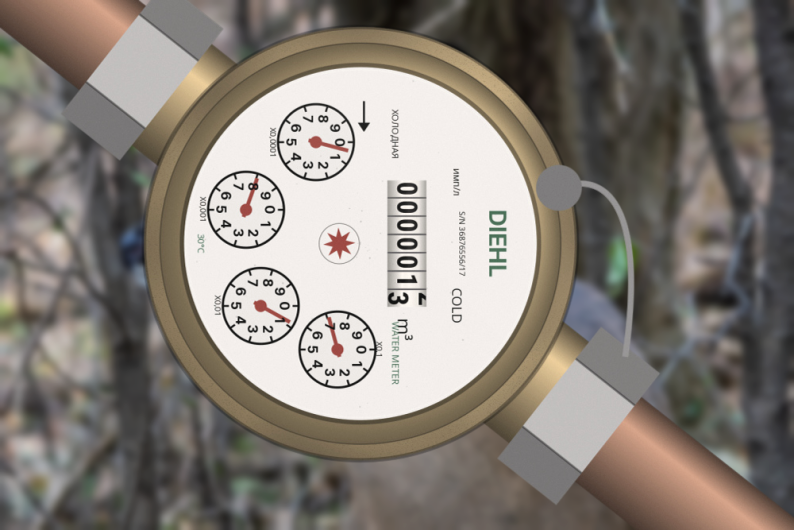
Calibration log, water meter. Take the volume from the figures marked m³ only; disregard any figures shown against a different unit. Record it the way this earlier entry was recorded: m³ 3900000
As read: m³ 12.7080
